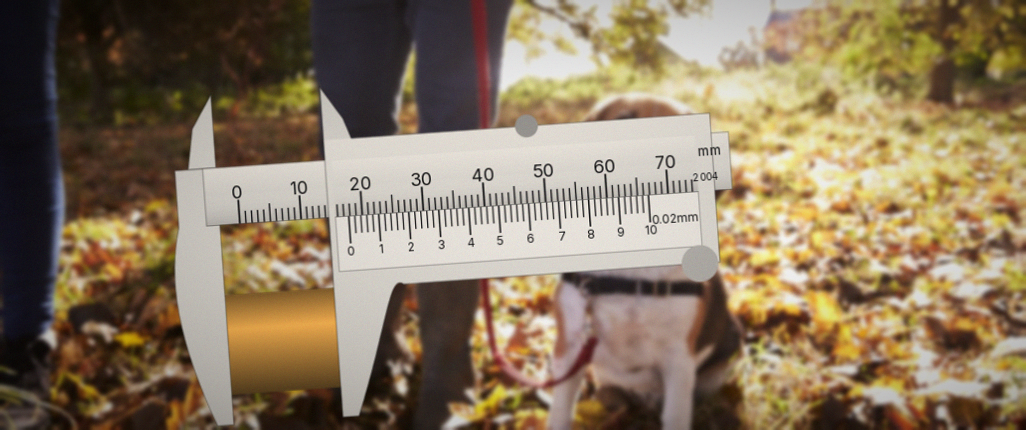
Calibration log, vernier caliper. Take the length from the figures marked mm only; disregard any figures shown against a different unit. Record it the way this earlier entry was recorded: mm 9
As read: mm 17.8
